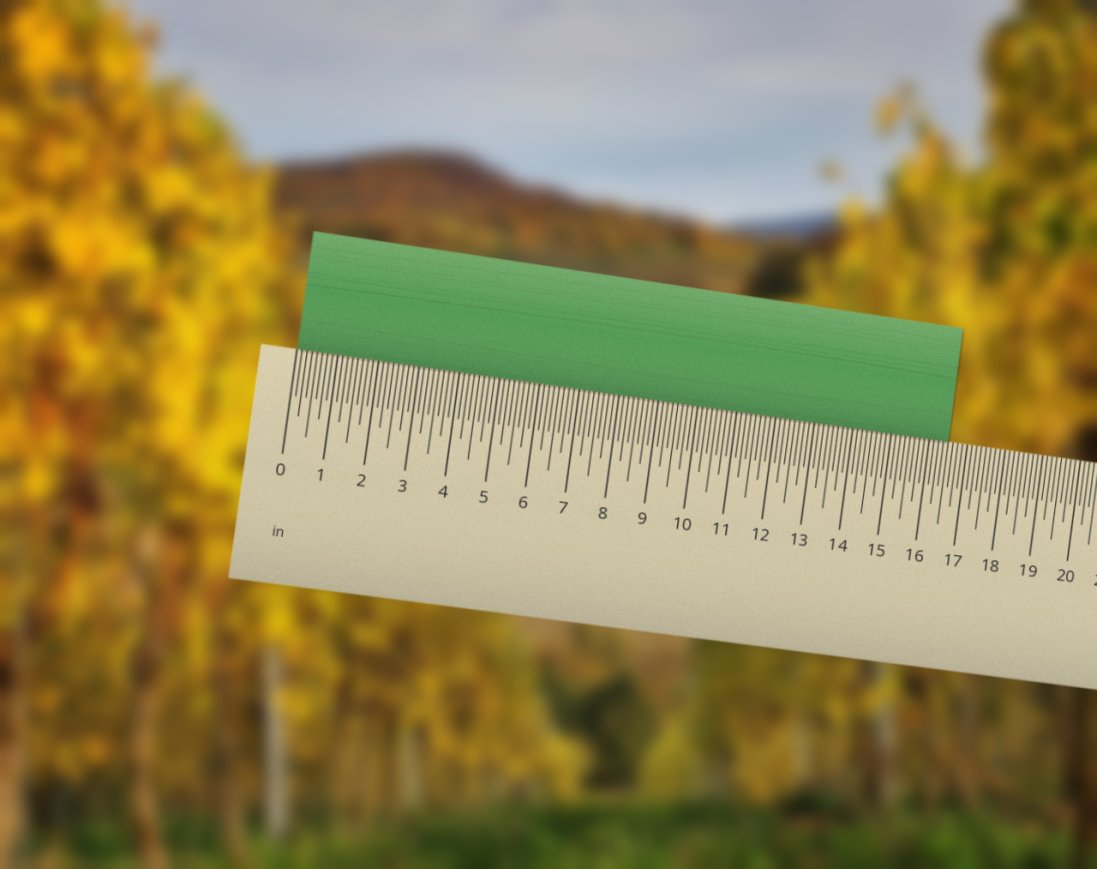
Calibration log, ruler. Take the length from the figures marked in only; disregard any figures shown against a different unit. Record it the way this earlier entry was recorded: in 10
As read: in 16.5
